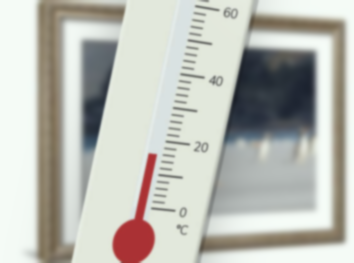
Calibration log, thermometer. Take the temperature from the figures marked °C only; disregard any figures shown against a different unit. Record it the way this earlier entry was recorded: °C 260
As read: °C 16
